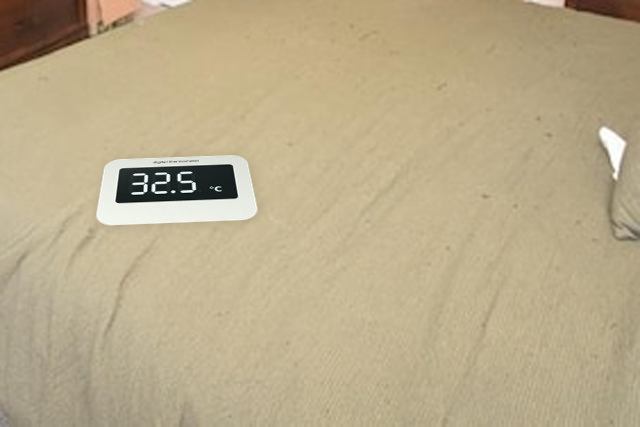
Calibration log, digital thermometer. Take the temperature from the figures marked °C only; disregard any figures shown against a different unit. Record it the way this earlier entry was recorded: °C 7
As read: °C 32.5
